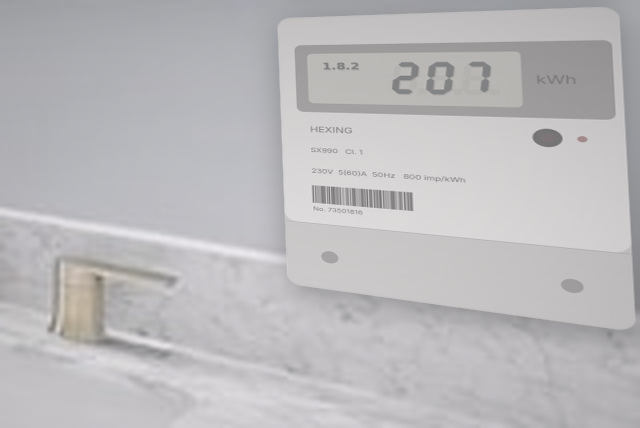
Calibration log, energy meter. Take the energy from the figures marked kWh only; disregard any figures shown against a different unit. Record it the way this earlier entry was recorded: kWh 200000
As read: kWh 207
